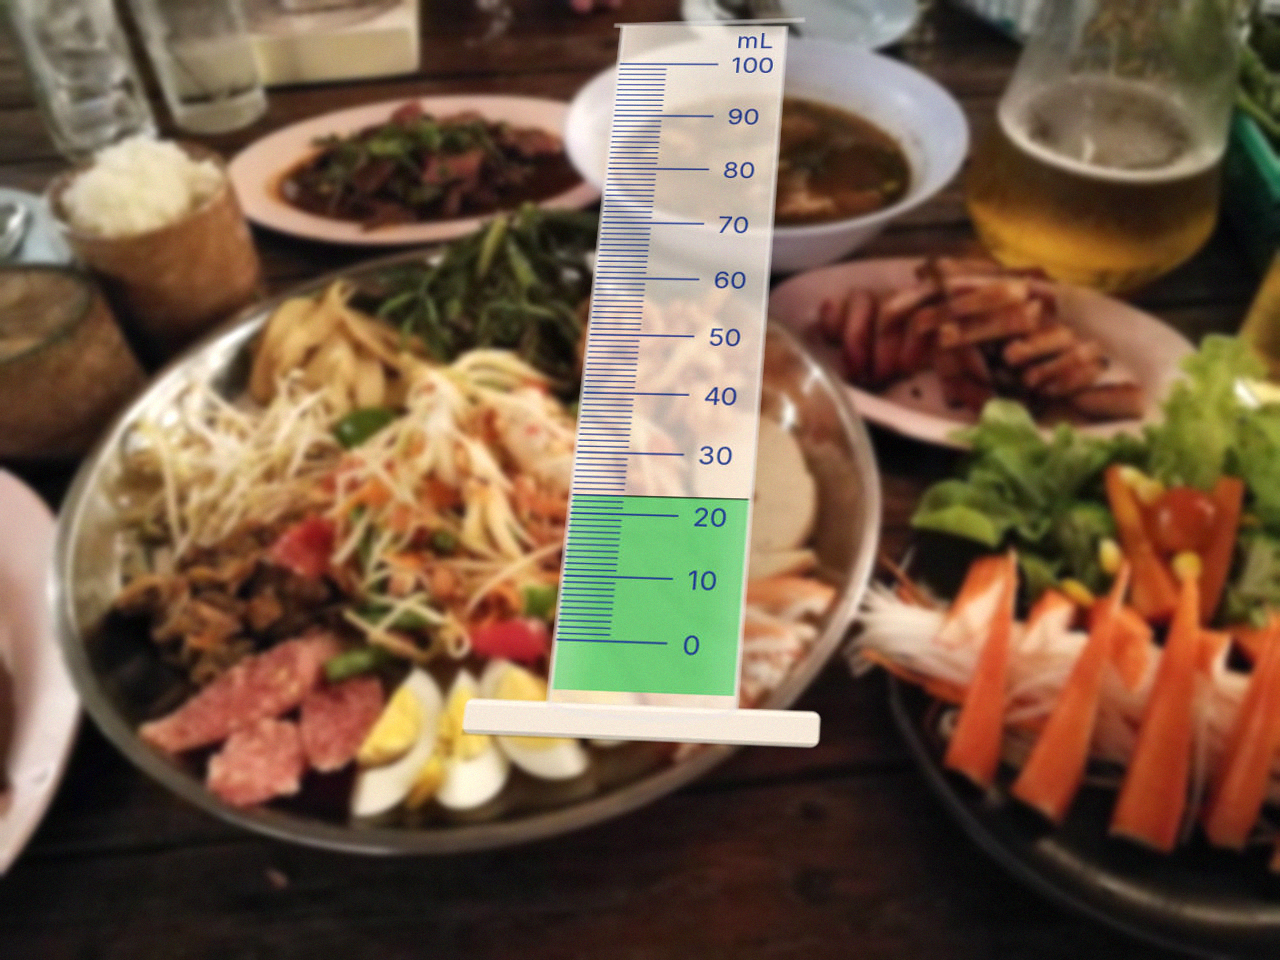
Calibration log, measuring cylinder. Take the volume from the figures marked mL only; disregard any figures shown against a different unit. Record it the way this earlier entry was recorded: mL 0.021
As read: mL 23
